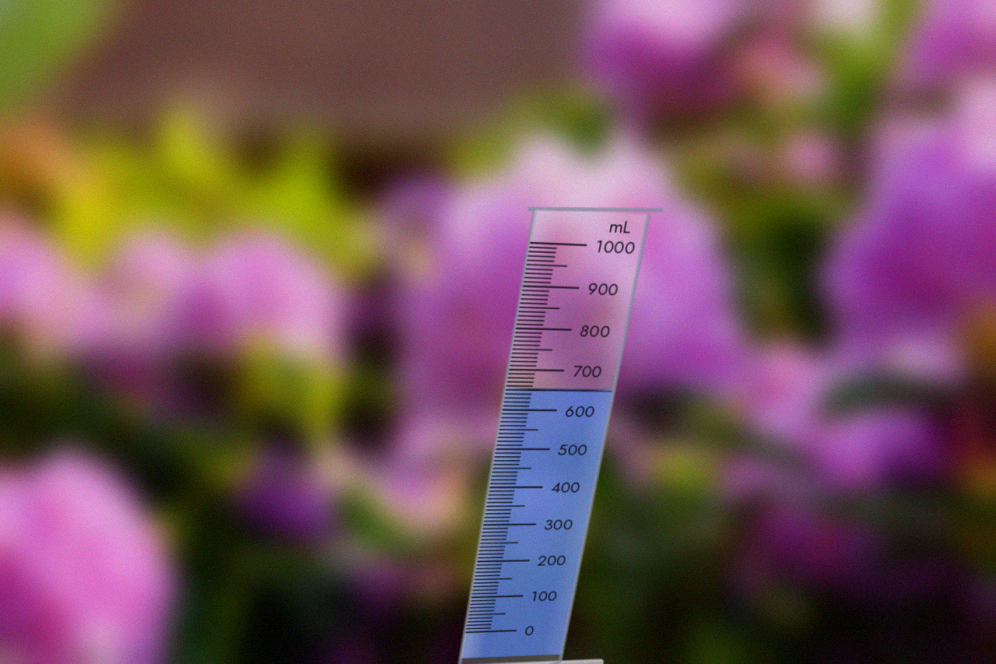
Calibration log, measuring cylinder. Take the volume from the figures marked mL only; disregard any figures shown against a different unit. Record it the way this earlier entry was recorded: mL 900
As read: mL 650
